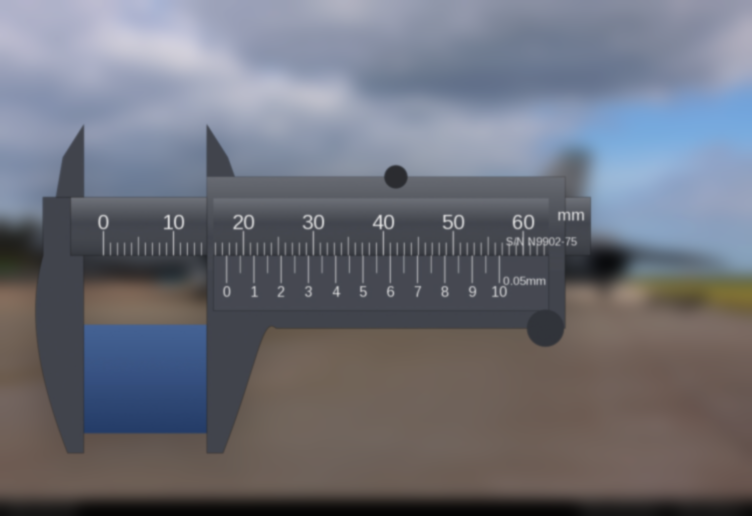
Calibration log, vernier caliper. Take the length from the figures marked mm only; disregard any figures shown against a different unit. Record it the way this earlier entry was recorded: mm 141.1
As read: mm 17.6
